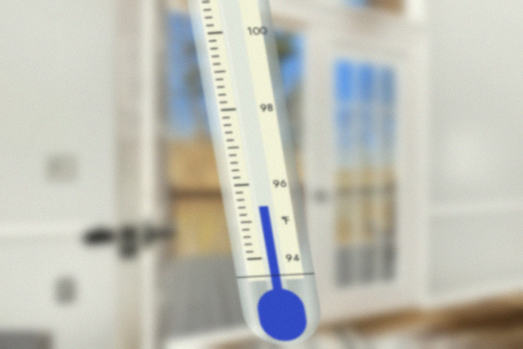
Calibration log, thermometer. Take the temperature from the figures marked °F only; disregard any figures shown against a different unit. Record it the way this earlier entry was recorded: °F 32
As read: °F 95.4
